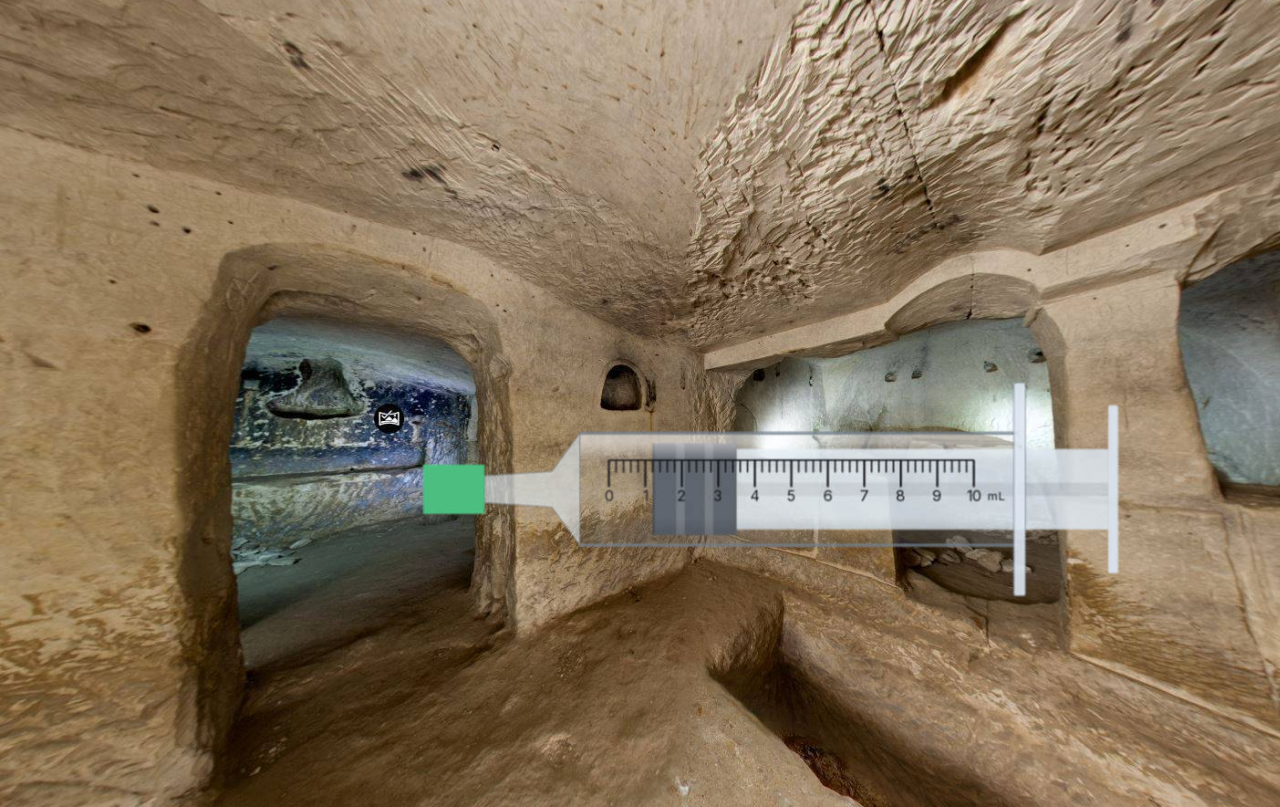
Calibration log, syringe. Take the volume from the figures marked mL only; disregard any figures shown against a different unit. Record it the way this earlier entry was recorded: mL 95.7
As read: mL 1.2
